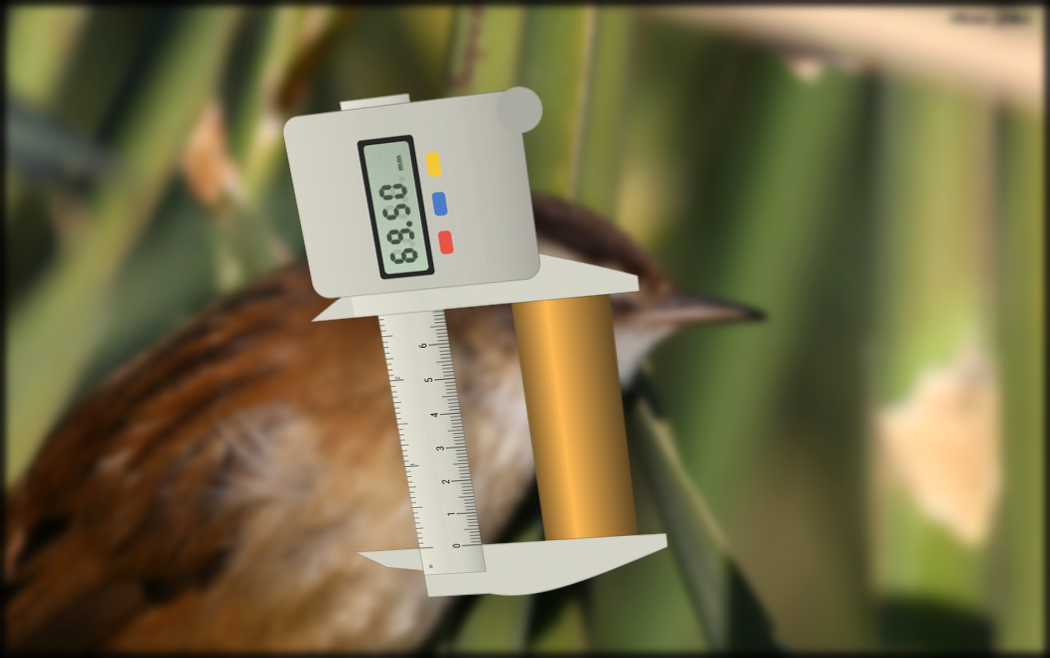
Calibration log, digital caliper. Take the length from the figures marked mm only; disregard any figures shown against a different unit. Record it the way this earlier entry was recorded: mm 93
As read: mm 69.50
